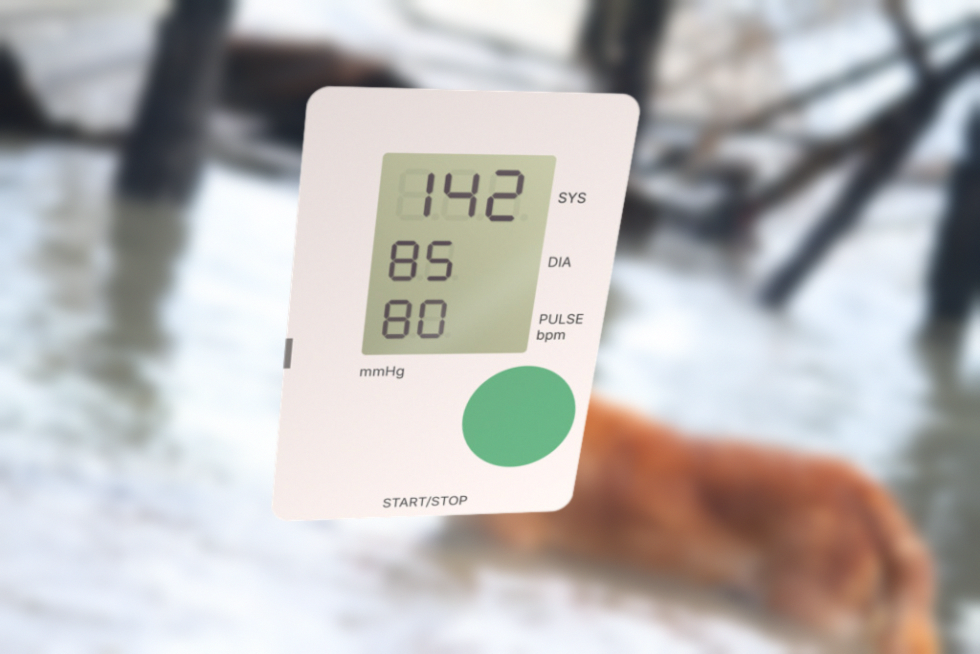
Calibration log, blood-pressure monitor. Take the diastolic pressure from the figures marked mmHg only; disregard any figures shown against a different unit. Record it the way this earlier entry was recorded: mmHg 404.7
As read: mmHg 85
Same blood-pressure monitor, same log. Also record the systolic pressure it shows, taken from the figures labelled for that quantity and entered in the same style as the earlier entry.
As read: mmHg 142
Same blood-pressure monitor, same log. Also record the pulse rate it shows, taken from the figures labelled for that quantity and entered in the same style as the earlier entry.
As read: bpm 80
